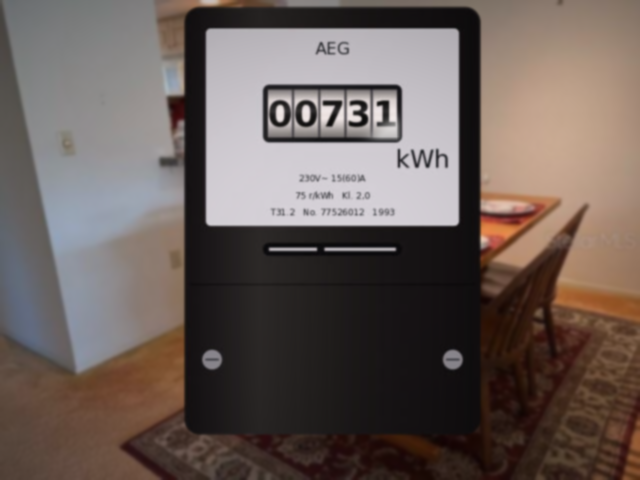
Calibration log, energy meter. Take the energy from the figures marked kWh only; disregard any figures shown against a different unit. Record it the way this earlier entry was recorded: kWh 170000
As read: kWh 731
